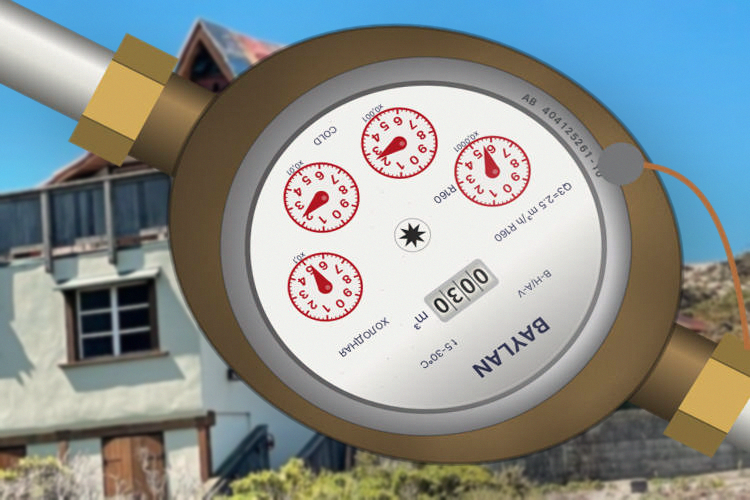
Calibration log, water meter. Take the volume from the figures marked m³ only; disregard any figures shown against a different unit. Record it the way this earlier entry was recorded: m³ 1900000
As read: m³ 30.5225
